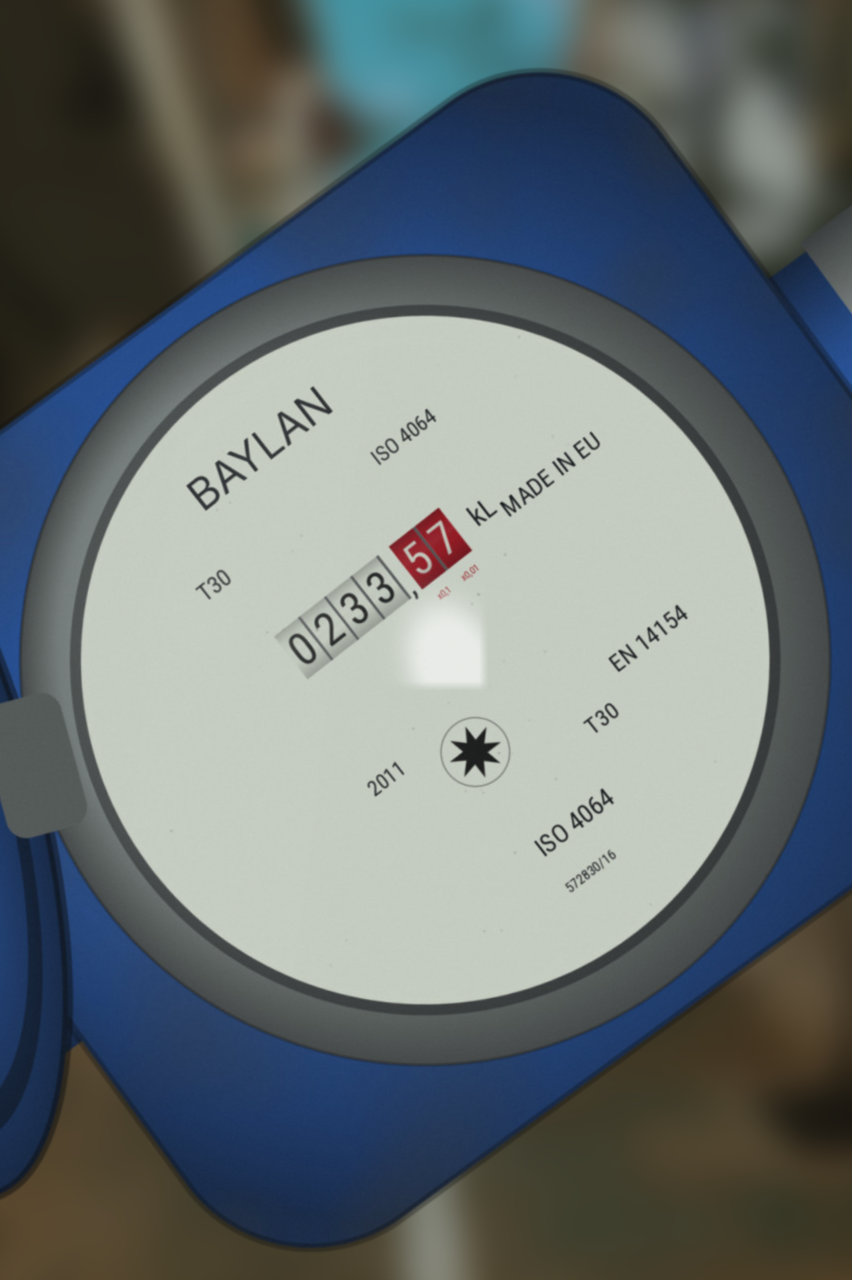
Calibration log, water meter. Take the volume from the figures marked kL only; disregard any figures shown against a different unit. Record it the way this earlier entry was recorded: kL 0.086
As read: kL 233.57
